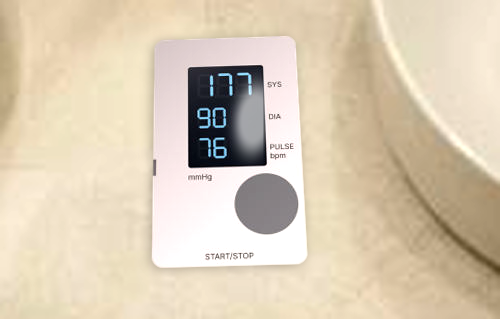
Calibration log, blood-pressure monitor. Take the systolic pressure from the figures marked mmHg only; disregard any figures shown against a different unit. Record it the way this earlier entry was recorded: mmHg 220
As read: mmHg 177
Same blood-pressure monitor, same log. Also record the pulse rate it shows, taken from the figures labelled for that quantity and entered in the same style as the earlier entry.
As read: bpm 76
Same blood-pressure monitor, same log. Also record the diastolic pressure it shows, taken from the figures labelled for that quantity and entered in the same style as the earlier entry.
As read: mmHg 90
